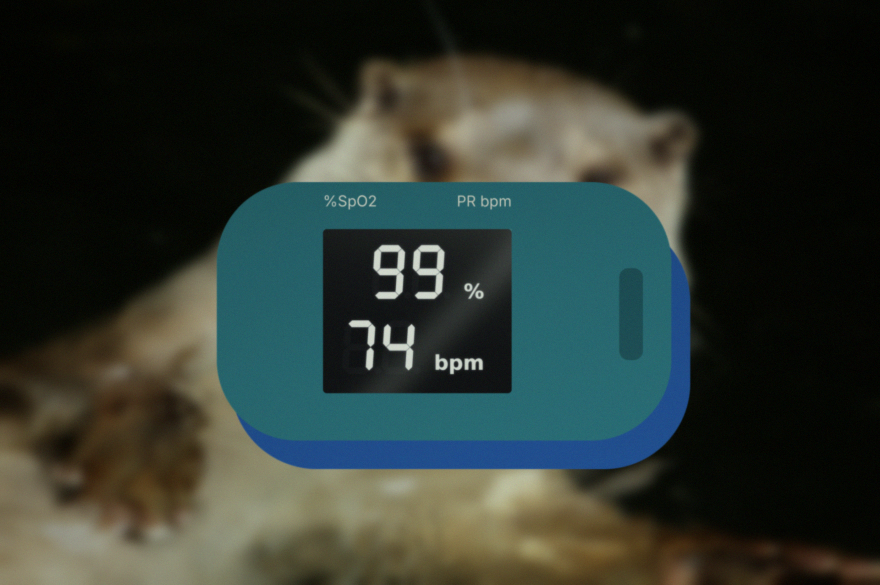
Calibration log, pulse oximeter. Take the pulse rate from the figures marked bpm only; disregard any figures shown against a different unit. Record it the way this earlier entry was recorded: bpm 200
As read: bpm 74
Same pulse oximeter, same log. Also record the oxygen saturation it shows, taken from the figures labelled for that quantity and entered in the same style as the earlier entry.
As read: % 99
